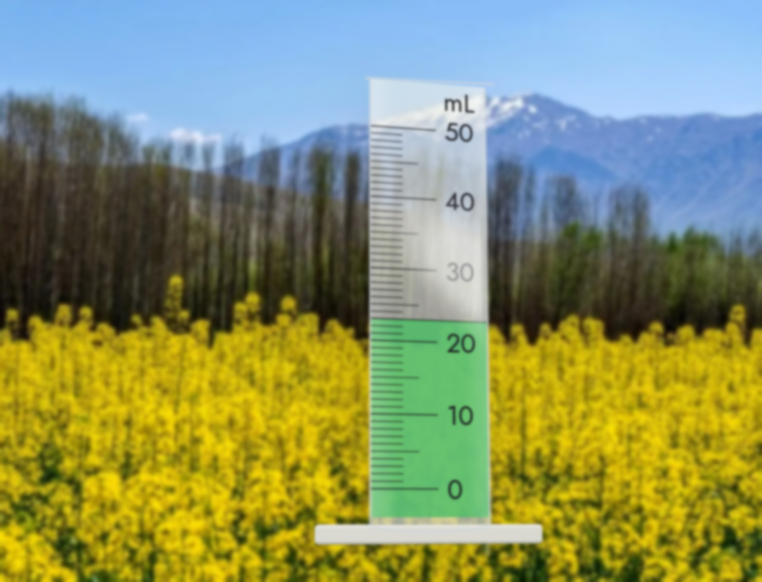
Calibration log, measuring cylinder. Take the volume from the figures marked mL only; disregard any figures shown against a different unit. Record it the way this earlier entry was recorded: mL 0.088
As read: mL 23
